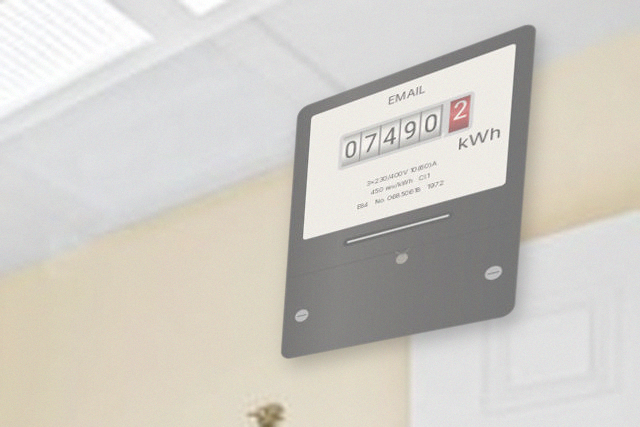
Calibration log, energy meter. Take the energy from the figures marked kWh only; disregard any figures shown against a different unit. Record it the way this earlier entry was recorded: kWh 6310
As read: kWh 7490.2
